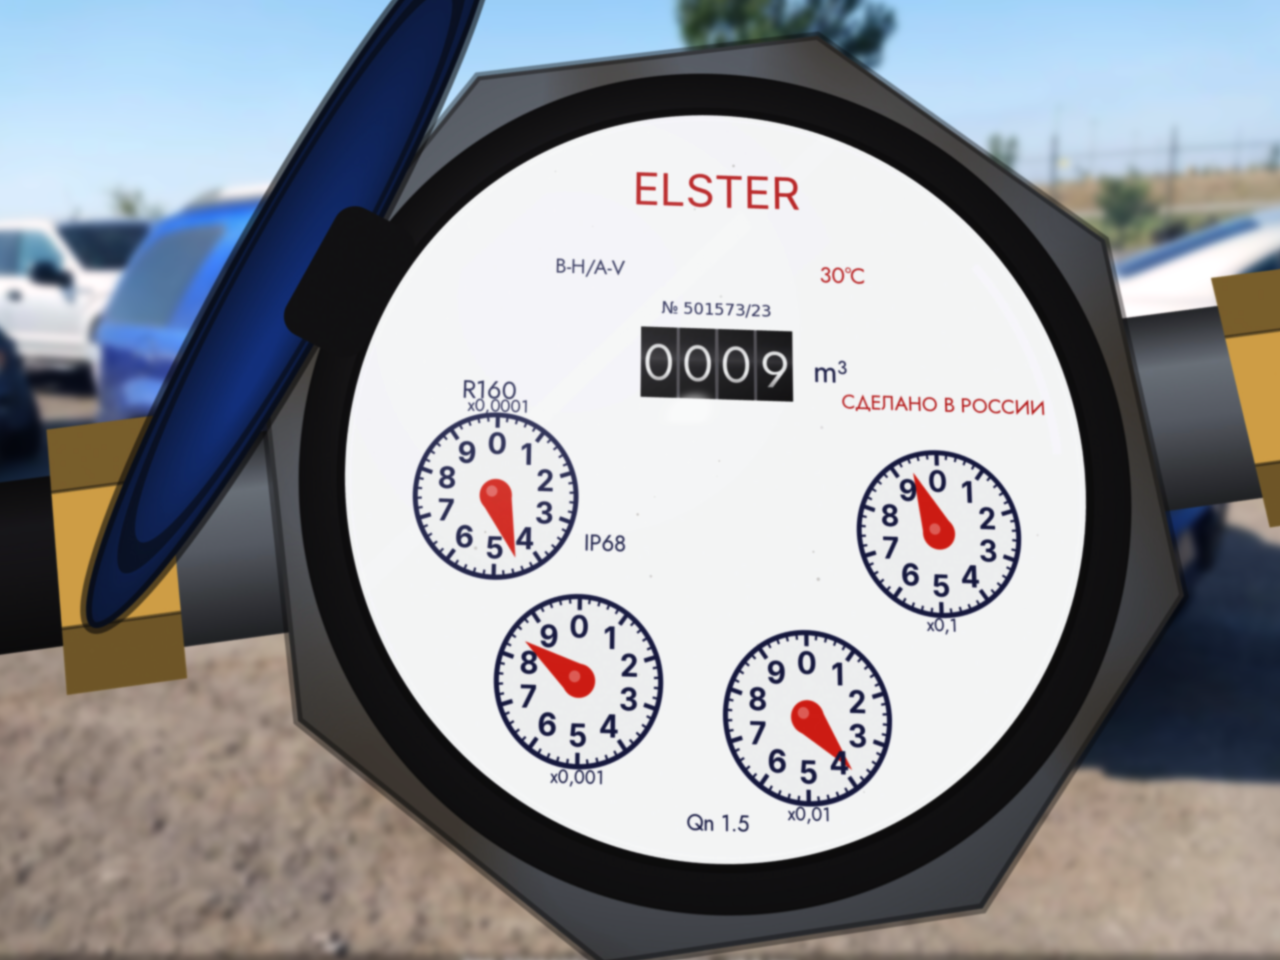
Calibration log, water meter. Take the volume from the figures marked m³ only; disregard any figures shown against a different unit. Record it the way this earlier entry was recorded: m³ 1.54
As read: m³ 8.9384
